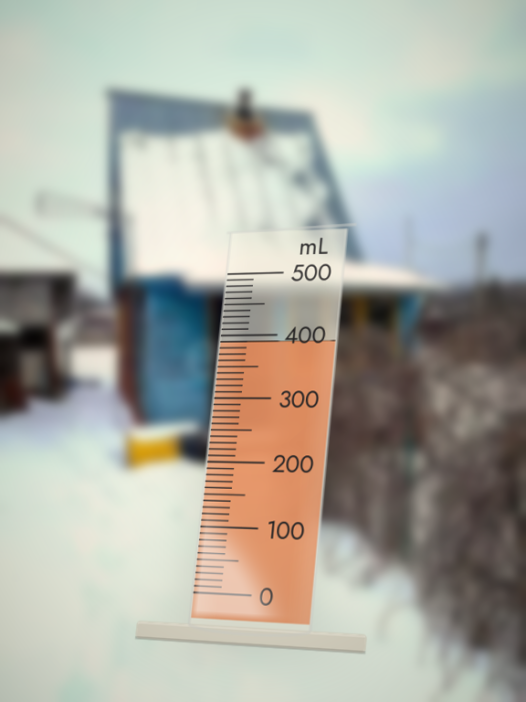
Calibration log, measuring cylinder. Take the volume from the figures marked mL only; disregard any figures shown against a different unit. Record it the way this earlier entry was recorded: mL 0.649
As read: mL 390
